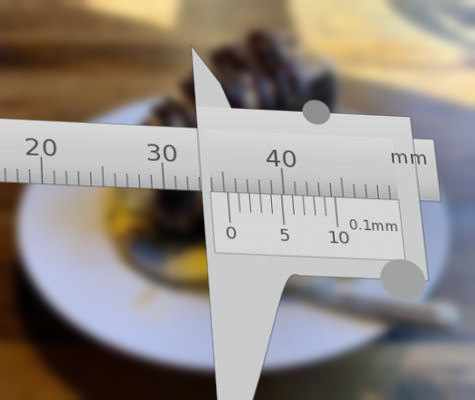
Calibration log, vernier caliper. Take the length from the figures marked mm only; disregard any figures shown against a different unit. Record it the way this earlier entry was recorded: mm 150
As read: mm 35.3
